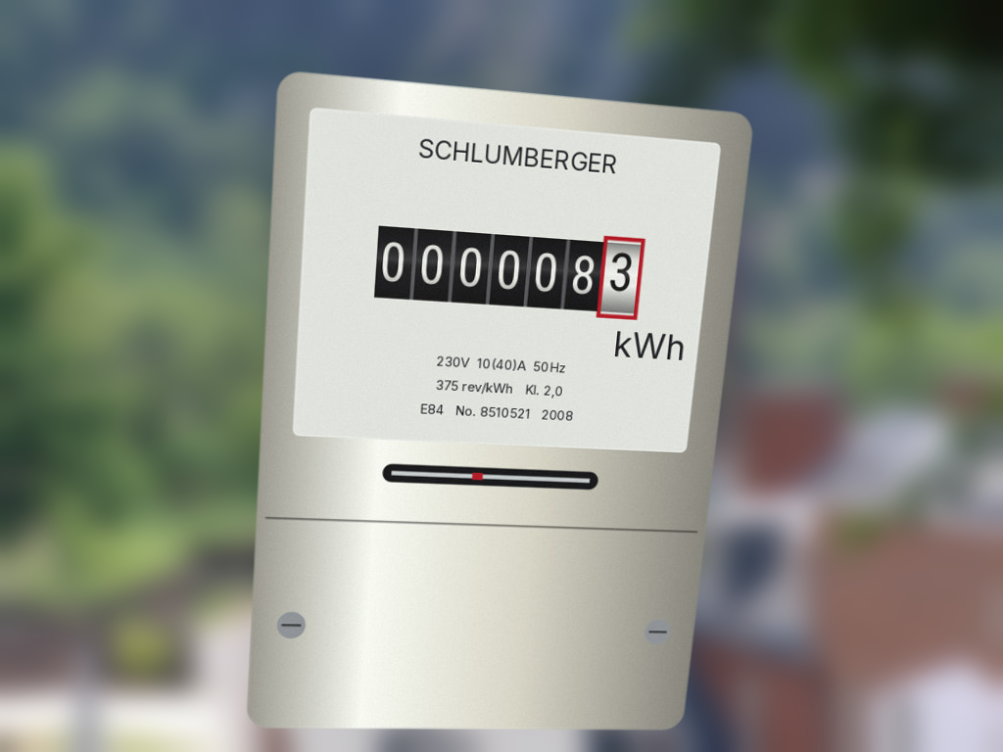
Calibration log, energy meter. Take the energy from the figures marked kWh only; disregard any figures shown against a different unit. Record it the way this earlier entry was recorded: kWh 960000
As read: kWh 8.3
